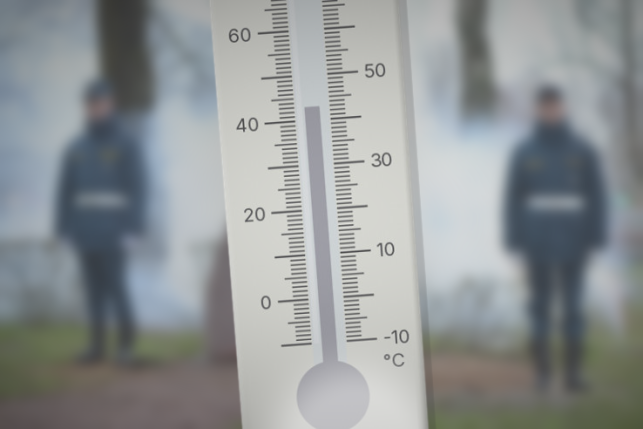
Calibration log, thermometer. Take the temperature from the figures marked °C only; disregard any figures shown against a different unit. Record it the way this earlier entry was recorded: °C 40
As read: °C 43
